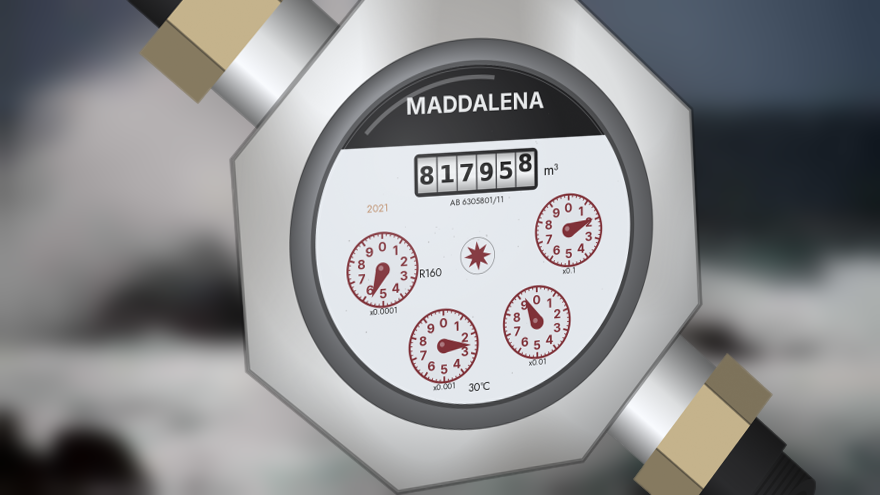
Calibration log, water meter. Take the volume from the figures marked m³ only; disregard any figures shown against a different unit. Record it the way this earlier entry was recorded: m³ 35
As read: m³ 817958.1925
